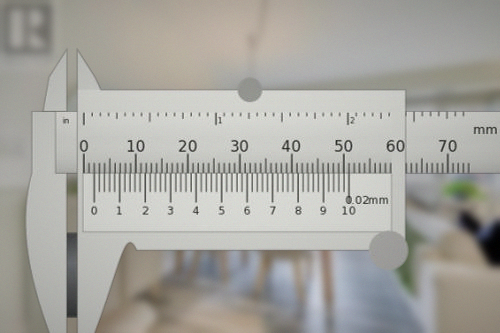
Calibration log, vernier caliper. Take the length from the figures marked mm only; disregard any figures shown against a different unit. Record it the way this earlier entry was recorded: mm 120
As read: mm 2.0
